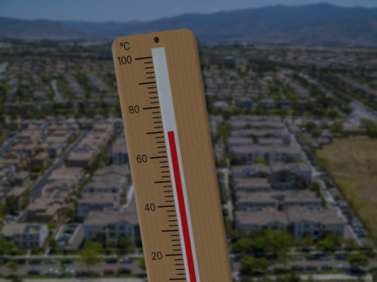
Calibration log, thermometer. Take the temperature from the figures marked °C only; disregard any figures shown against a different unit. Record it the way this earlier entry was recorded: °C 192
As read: °C 70
